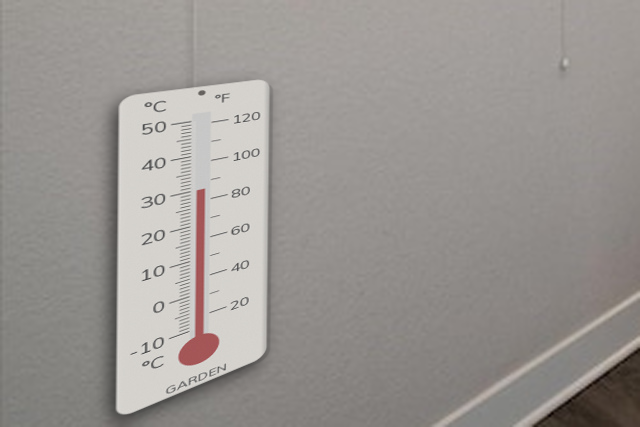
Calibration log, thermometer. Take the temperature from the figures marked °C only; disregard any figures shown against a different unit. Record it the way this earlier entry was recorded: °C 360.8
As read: °C 30
